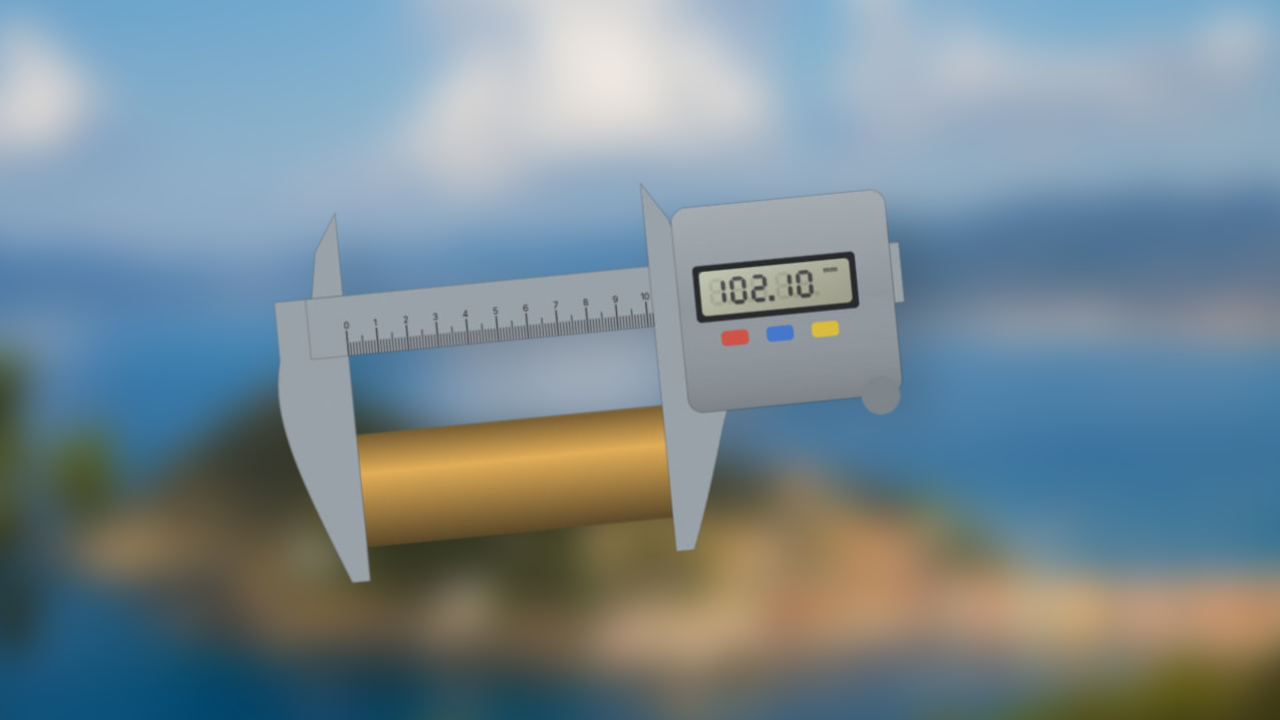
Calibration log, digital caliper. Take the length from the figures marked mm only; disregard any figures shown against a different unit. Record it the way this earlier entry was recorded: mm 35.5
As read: mm 102.10
